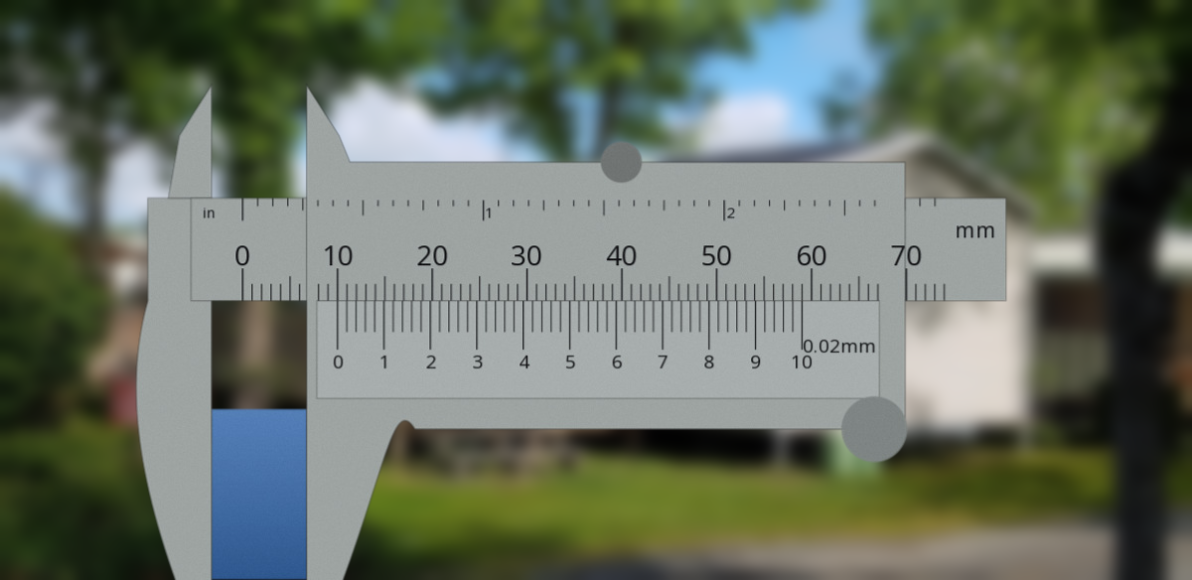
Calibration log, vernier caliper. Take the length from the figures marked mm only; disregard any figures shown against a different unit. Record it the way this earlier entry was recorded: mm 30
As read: mm 10.0
